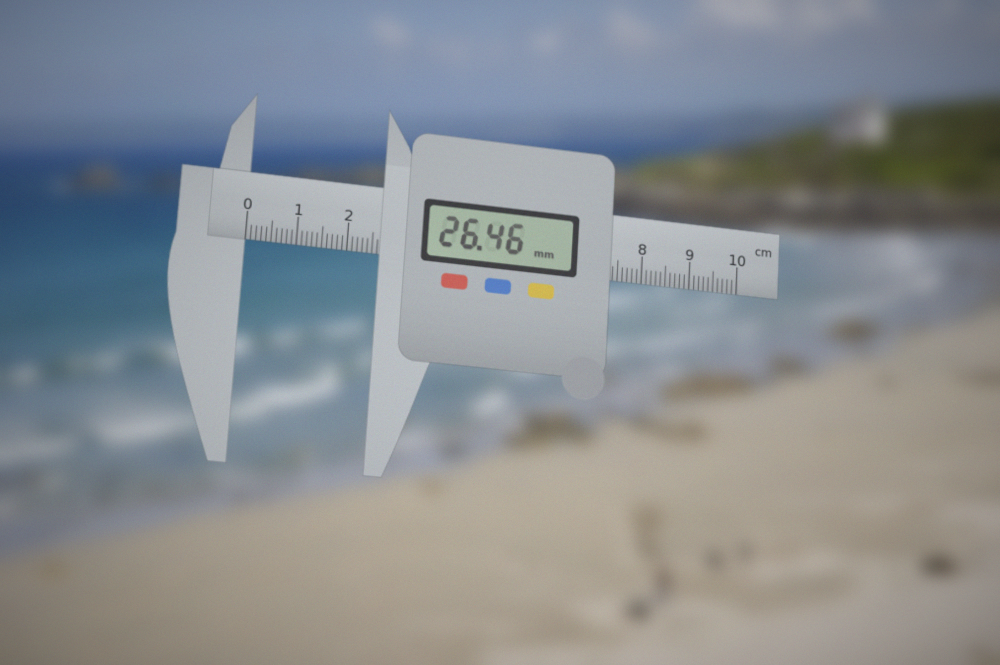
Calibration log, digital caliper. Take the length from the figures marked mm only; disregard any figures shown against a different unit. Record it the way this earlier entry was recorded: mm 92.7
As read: mm 26.46
